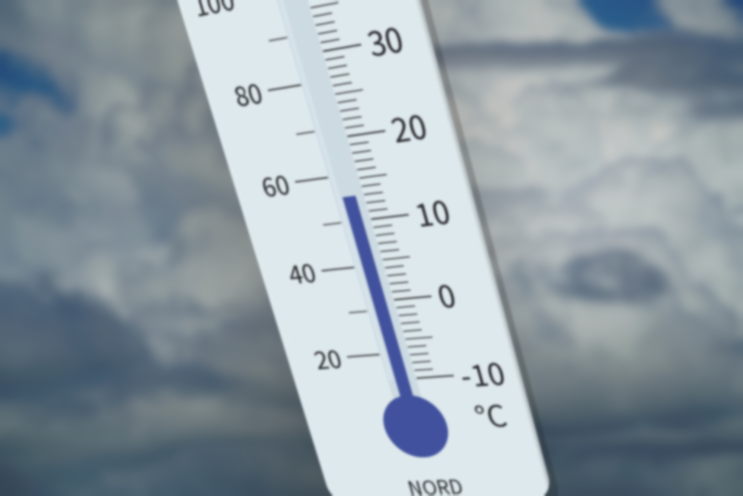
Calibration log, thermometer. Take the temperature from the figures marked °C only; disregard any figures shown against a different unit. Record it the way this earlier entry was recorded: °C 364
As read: °C 13
